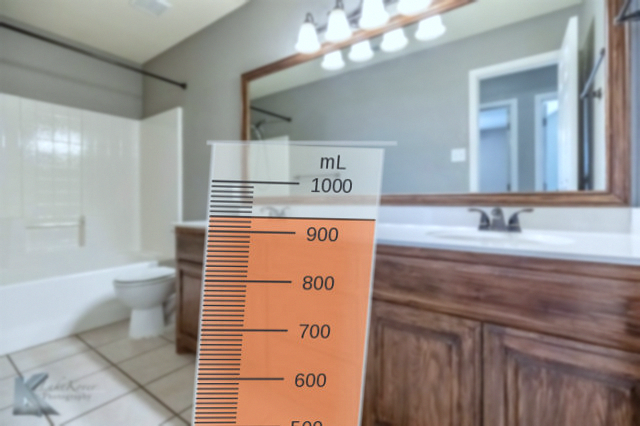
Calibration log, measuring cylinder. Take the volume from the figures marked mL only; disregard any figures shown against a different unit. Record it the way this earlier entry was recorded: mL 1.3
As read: mL 930
